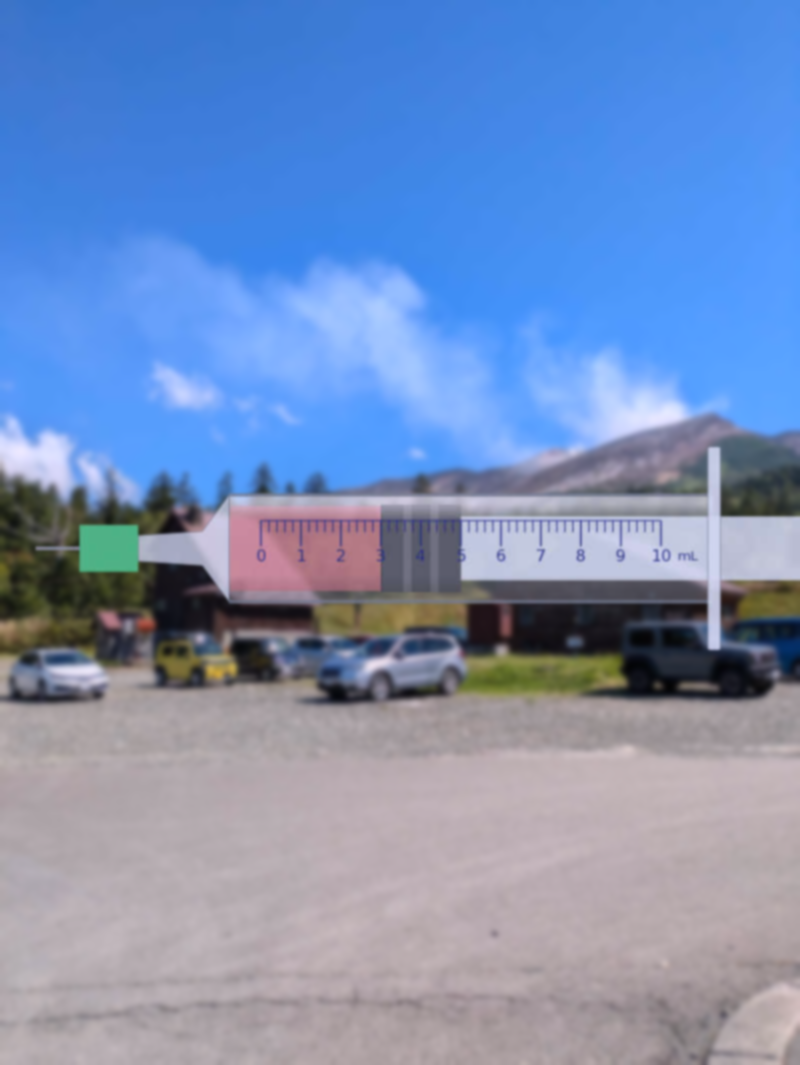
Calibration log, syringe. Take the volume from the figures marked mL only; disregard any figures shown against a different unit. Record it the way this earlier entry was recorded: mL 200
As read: mL 3
